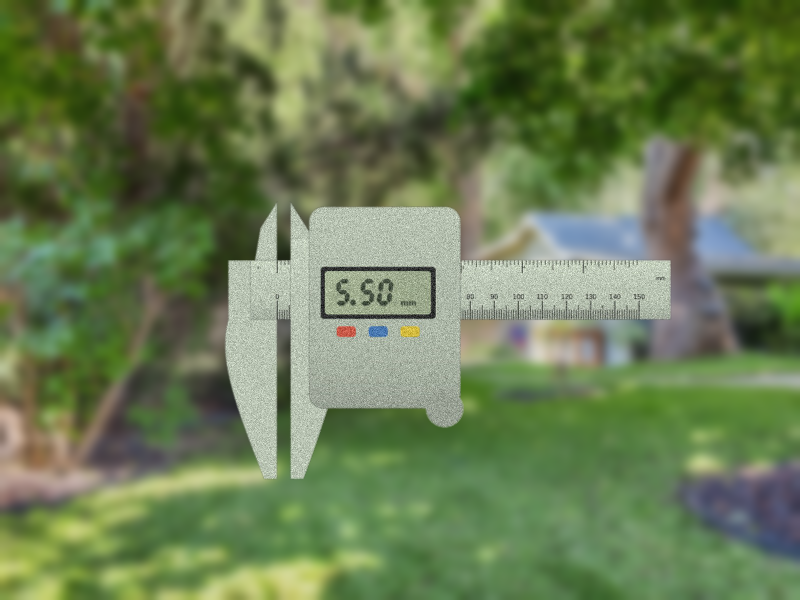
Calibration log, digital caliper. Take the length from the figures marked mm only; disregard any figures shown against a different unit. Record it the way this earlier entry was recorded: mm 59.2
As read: mm 5.50
